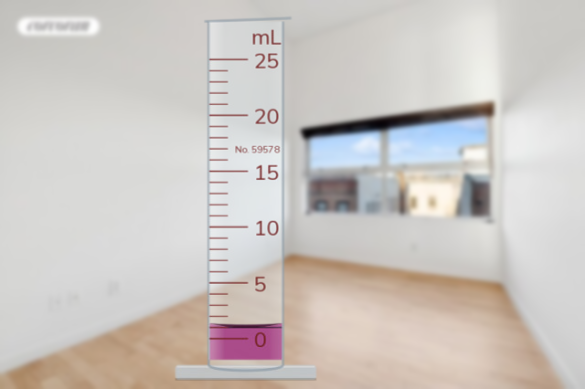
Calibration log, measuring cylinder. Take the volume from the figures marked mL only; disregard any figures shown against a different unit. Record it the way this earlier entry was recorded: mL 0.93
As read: mL 1
